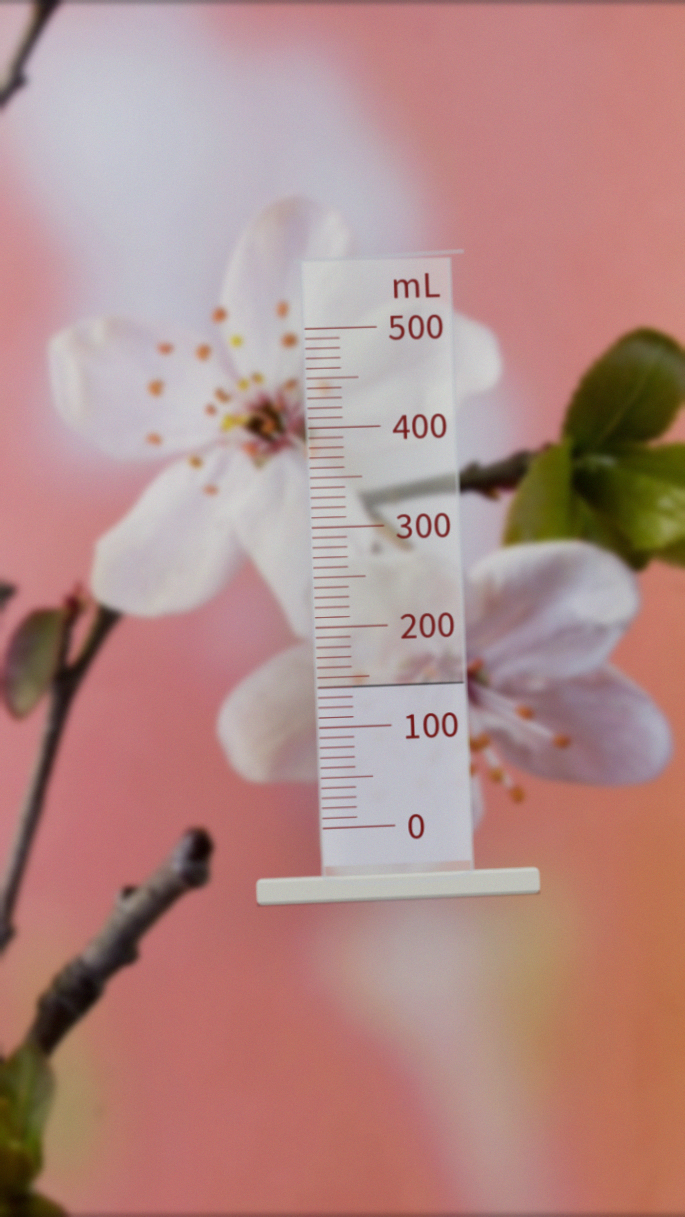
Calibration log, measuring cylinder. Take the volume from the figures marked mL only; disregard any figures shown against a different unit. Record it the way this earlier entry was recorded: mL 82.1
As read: mL 140
